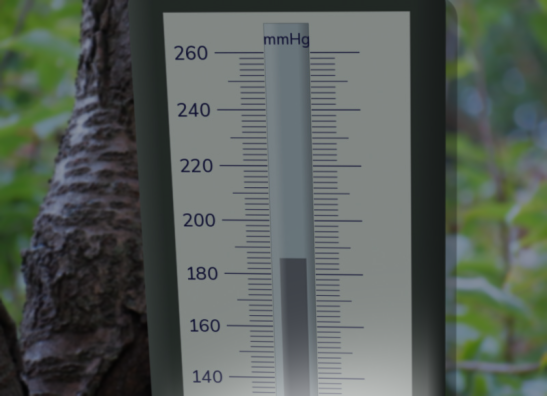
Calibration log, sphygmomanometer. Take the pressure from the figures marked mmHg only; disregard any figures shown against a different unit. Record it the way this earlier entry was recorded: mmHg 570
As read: mmHg 186
